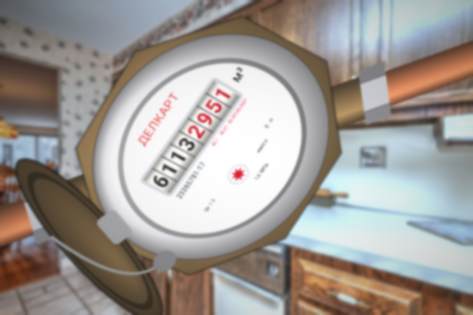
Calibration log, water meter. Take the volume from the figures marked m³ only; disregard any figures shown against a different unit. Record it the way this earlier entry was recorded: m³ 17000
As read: m³ 6113.2951
